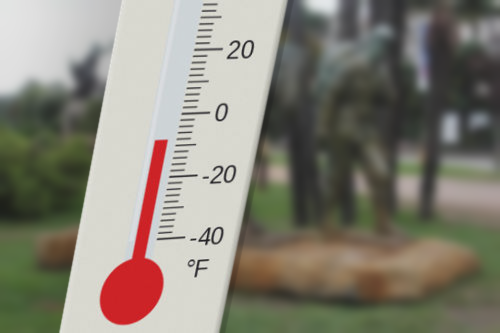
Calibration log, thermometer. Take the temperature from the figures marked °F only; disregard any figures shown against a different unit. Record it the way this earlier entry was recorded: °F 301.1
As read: °F -8
